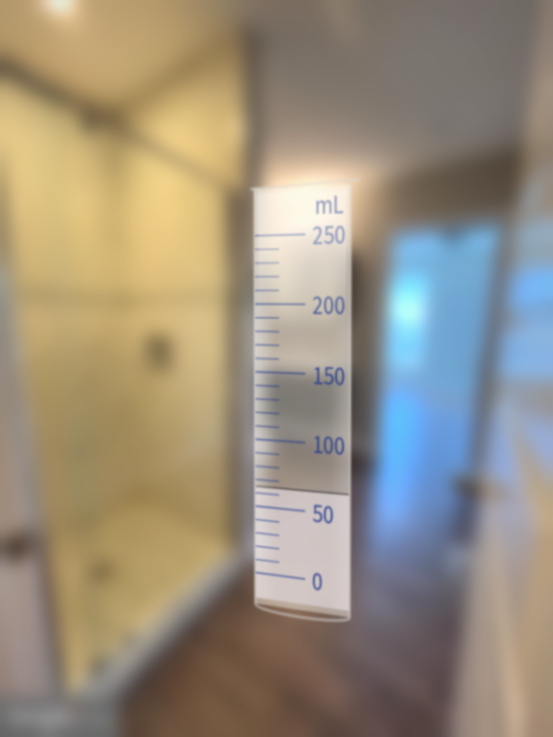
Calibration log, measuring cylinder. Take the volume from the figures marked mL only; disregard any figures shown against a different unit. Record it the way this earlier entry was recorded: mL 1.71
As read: mL 65
